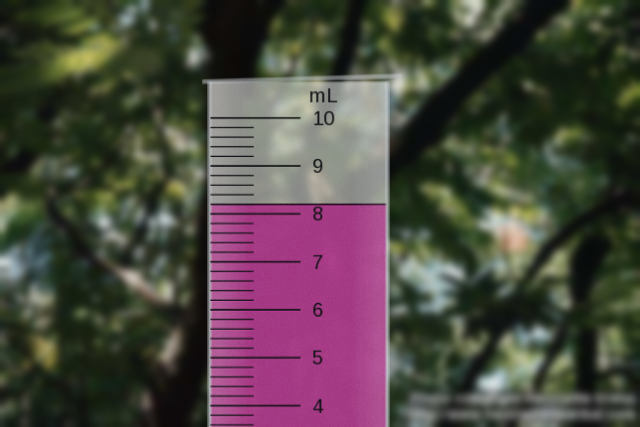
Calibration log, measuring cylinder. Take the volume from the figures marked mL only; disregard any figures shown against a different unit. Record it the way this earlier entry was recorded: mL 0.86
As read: mL 8.2
